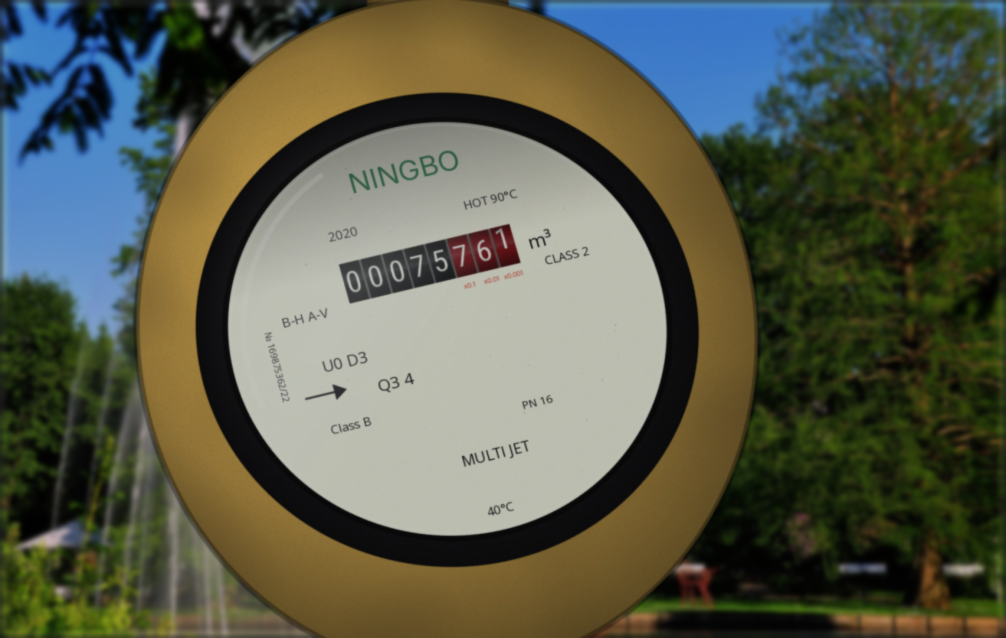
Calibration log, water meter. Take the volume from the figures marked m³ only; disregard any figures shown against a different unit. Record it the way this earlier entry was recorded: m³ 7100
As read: m³ 75.761
